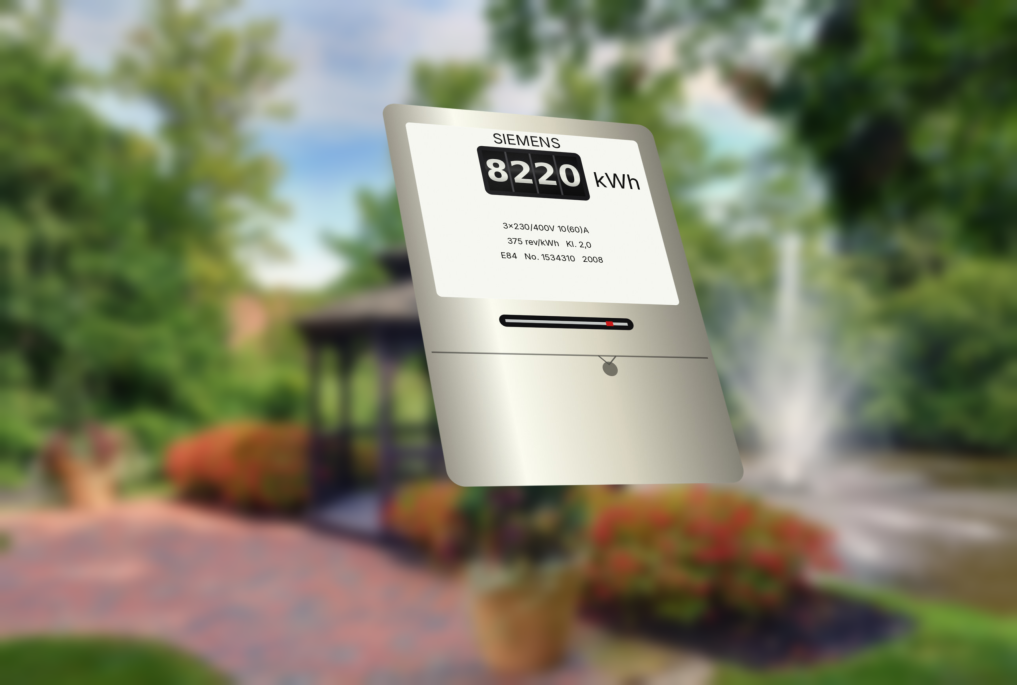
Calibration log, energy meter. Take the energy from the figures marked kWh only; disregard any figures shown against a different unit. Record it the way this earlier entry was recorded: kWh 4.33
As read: kWh 8220
